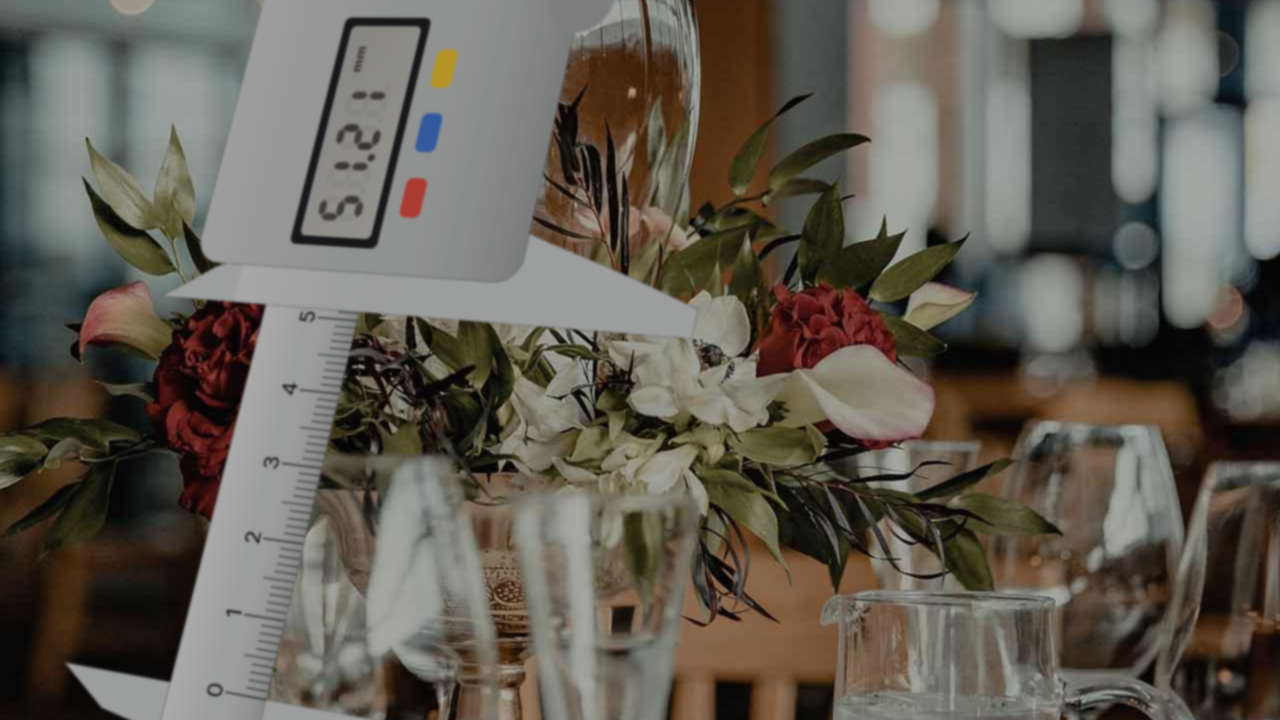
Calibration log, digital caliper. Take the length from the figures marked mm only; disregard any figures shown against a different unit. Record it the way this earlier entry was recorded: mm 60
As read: mm 51.21
